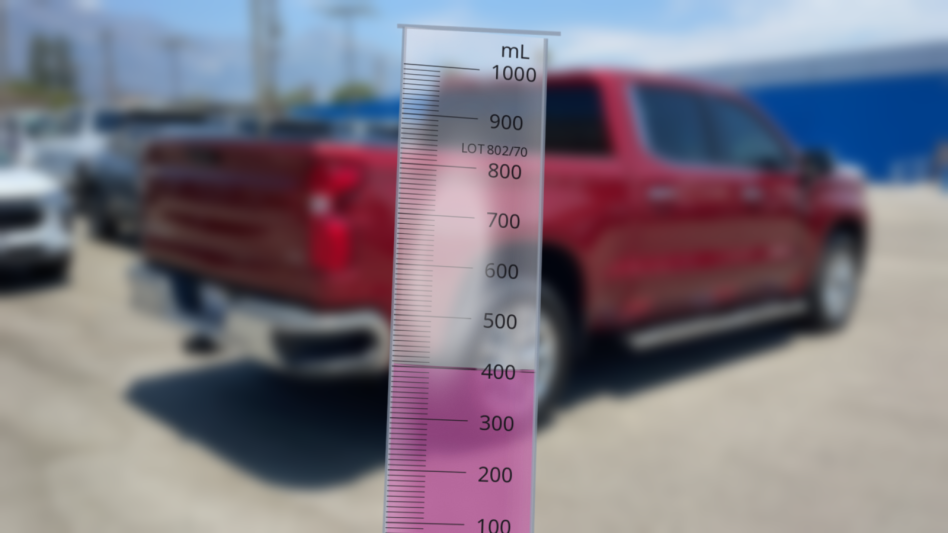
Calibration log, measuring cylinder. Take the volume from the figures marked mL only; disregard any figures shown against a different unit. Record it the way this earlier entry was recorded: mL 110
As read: mL 400
